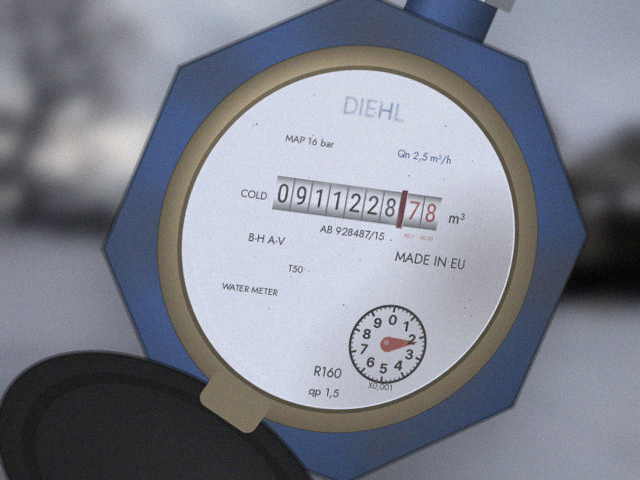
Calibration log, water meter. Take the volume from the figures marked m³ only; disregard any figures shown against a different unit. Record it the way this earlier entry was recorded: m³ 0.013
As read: m³ 911228.782
